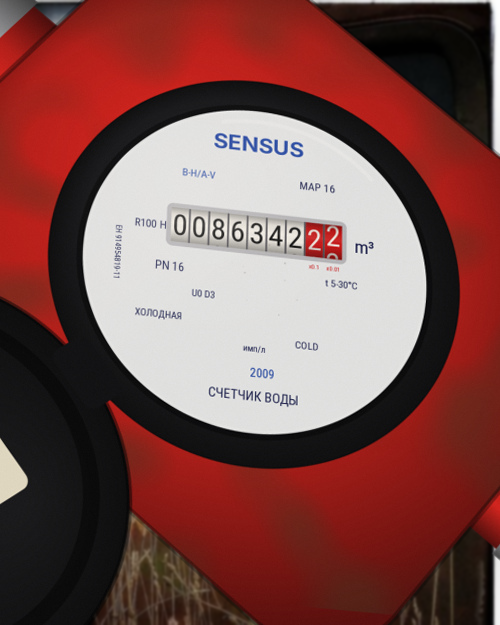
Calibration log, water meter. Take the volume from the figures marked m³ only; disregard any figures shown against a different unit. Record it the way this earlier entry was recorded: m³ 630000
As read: m³ 86342.22
